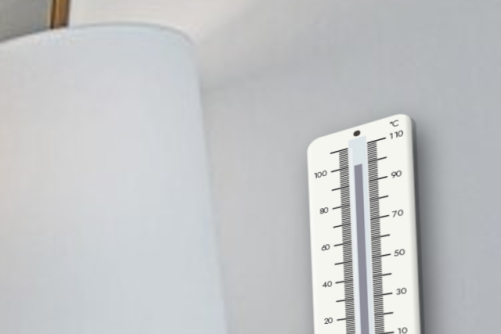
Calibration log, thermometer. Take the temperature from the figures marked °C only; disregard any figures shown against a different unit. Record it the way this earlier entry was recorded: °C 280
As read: °C 100
